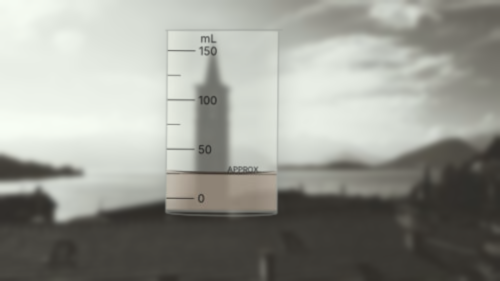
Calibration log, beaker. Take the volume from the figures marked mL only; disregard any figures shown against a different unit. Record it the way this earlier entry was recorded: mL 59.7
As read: mL 25
